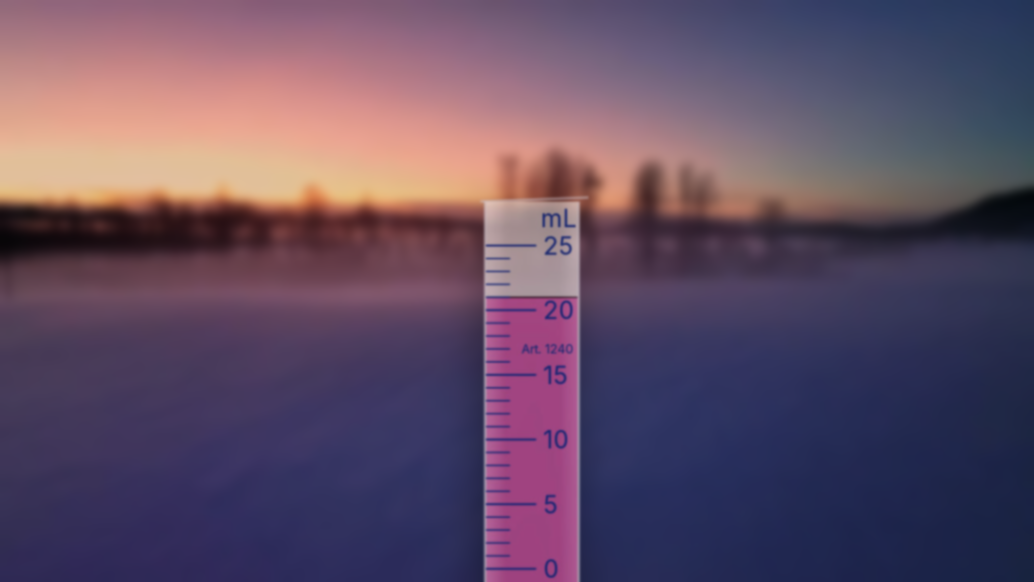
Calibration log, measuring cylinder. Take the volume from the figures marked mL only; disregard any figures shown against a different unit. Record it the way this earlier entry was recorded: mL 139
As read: mL 21
